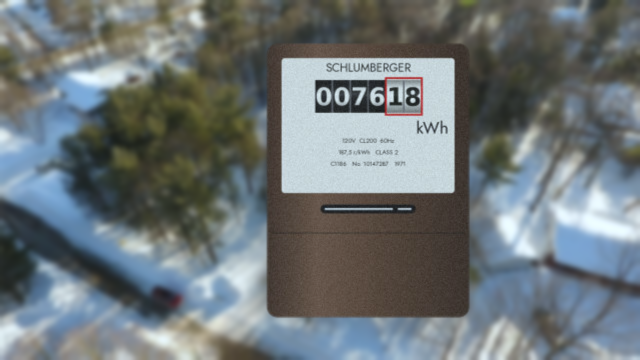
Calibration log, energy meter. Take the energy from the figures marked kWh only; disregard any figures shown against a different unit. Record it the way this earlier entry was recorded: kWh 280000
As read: kWh 76.18
